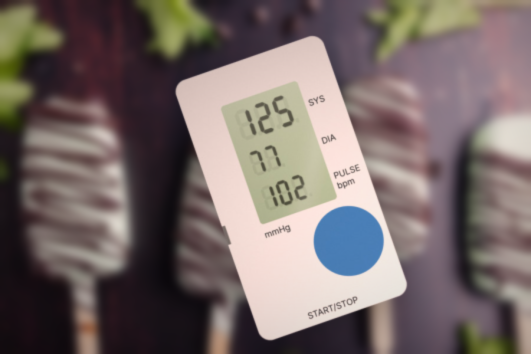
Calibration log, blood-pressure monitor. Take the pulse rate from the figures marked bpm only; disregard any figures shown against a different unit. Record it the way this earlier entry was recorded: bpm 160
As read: bpm 102
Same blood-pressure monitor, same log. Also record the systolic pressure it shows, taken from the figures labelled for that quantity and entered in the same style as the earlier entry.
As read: mmHg 125
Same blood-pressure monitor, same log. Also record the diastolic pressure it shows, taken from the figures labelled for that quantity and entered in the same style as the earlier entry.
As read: mmHg 77
